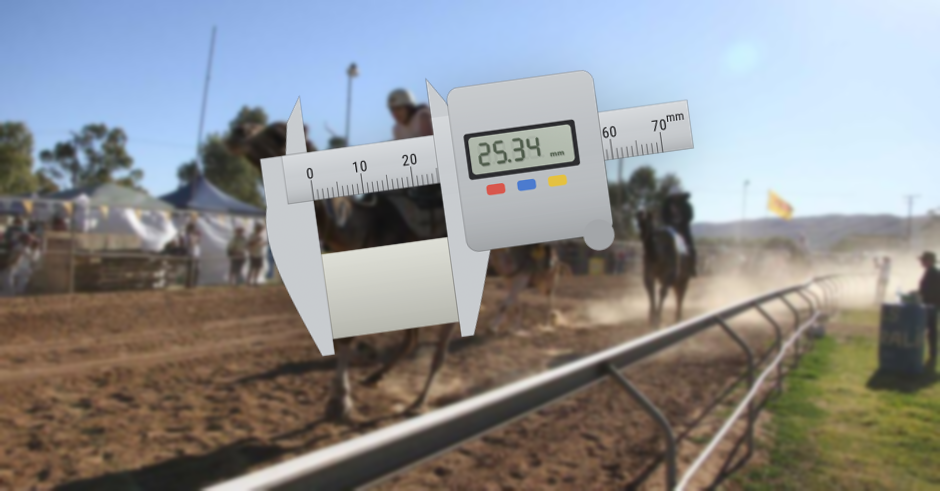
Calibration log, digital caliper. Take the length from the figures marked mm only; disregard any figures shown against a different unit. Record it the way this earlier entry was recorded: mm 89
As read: mm 25.34
